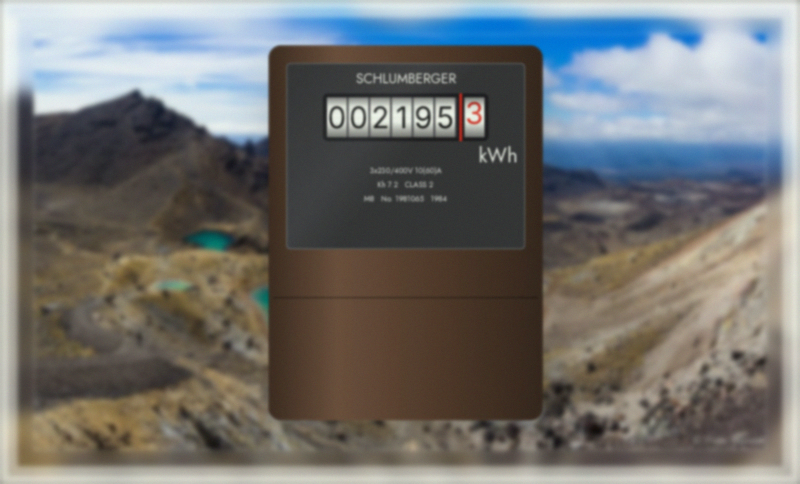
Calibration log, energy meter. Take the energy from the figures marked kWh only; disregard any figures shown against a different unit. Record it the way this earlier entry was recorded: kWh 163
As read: kWh 2195.3
